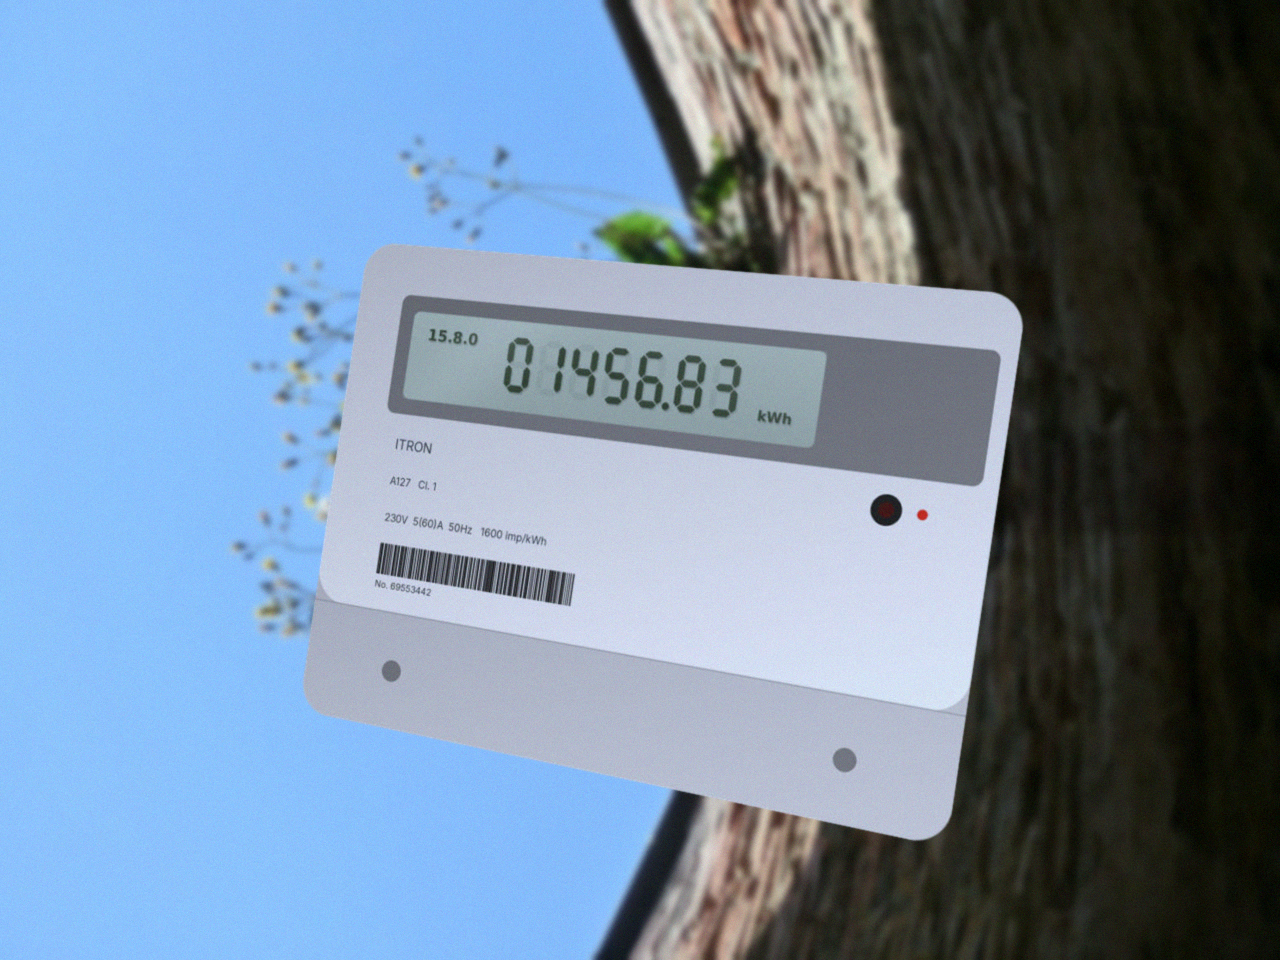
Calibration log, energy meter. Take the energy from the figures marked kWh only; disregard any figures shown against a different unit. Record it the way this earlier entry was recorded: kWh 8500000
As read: kWh 1456.83
